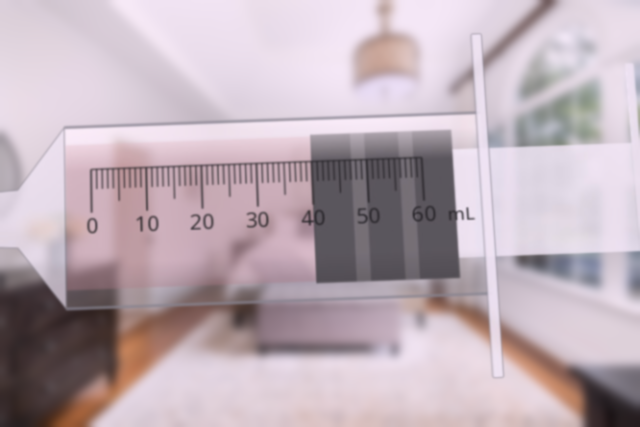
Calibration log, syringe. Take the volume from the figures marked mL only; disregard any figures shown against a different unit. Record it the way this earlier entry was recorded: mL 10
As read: mL 40
